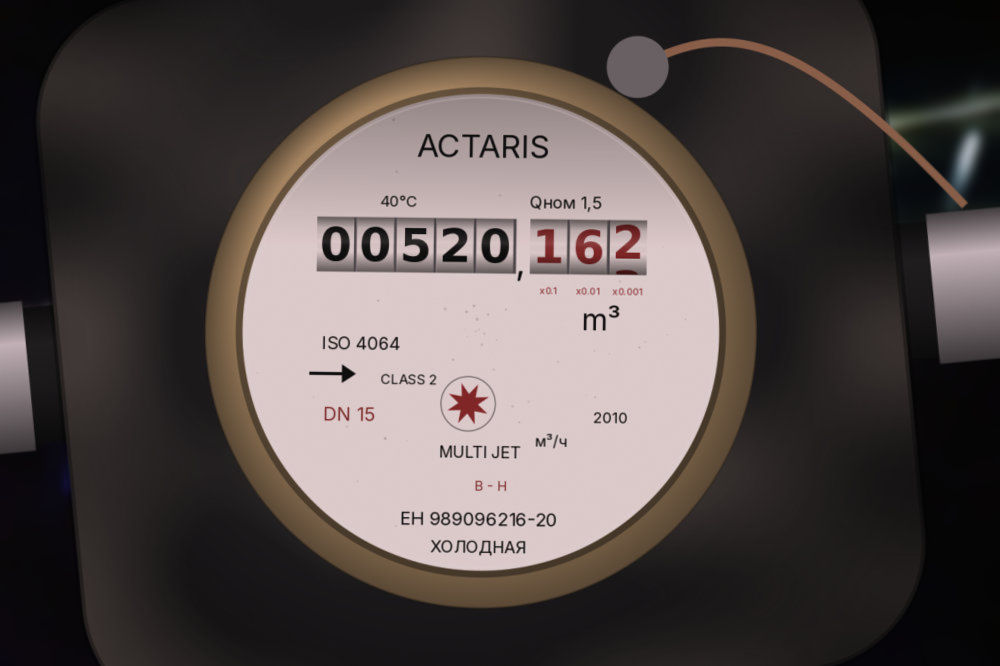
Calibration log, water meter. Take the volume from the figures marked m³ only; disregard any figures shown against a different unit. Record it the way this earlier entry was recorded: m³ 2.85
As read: m³ 520.162
